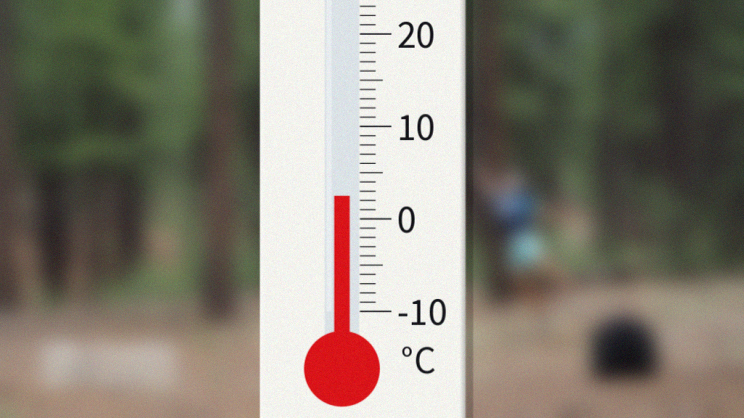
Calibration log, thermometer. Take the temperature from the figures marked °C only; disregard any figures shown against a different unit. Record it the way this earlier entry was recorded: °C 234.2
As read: °C 2.5
